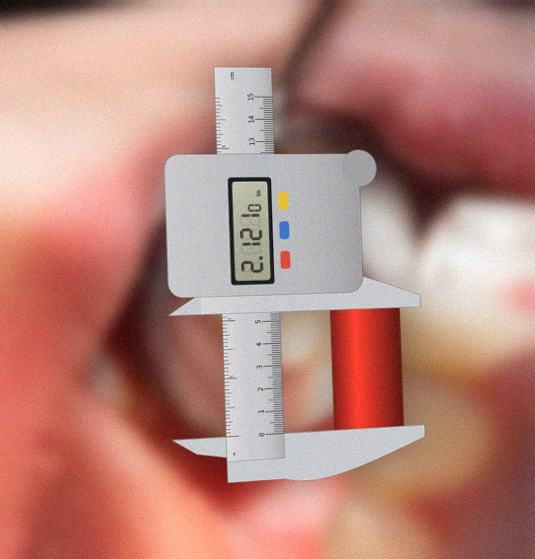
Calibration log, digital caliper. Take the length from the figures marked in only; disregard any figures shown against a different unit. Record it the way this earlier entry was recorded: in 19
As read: in 2.1210
